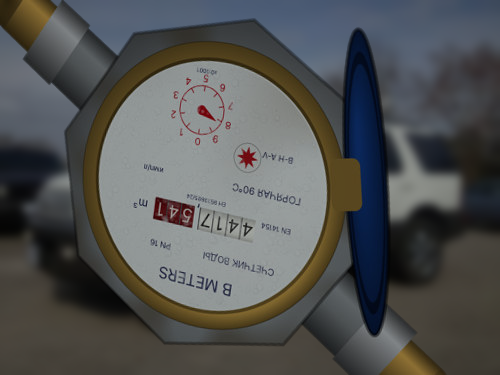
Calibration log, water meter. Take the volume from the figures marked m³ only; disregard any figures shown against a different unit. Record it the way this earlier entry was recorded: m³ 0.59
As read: m³ 4417.5418
